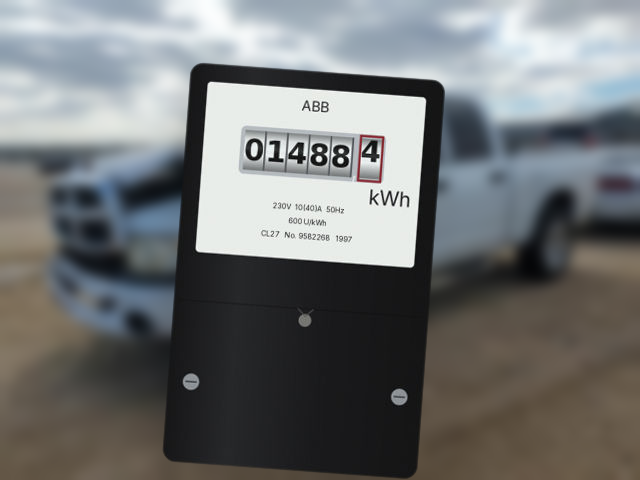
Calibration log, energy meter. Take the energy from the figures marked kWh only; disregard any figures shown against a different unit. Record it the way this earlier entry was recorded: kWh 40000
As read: kWh 1488.4
